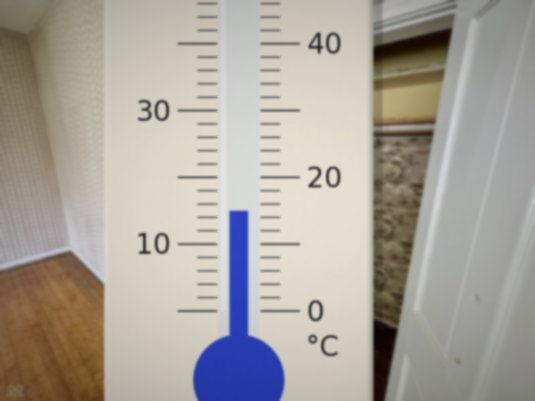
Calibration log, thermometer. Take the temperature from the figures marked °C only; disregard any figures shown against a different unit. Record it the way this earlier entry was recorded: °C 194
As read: °C 15
